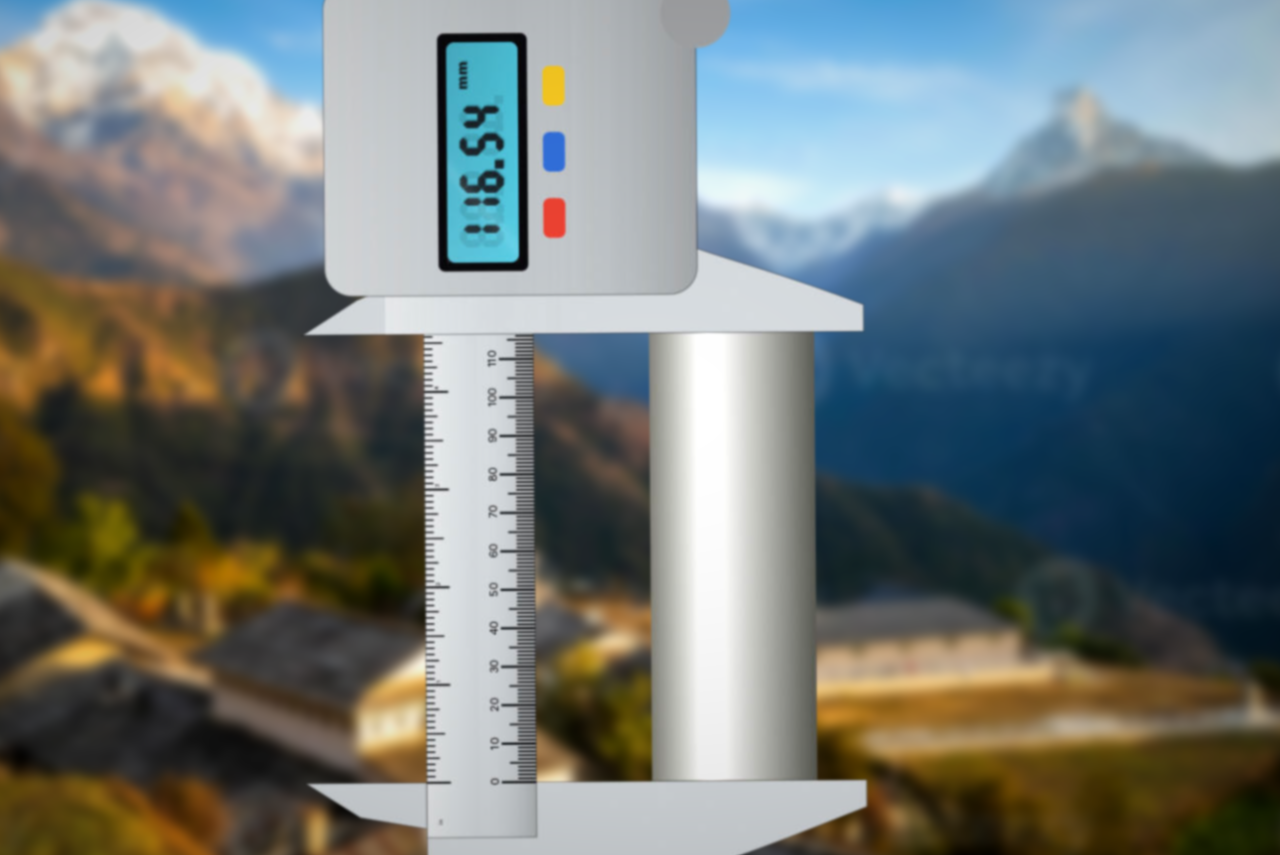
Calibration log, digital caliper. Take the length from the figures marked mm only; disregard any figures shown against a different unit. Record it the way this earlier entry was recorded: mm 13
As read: mm 116.54
